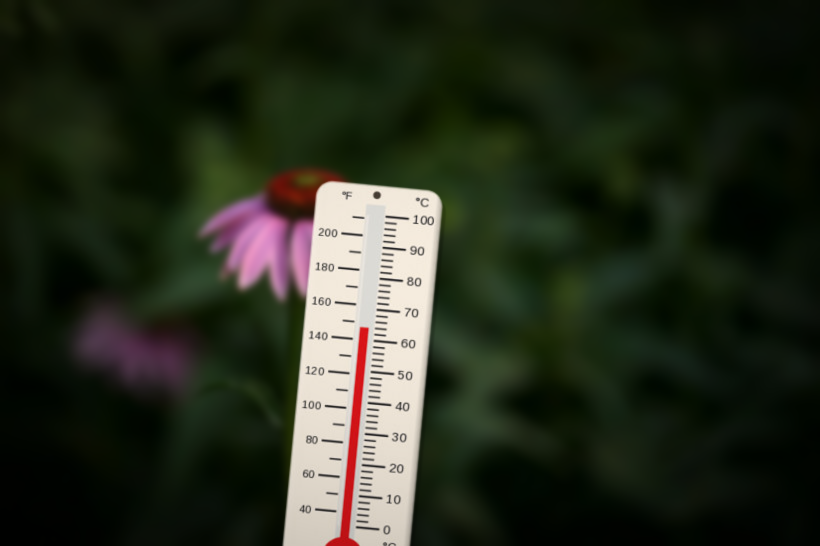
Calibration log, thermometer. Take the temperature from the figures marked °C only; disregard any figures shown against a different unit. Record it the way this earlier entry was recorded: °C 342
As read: °C 64
